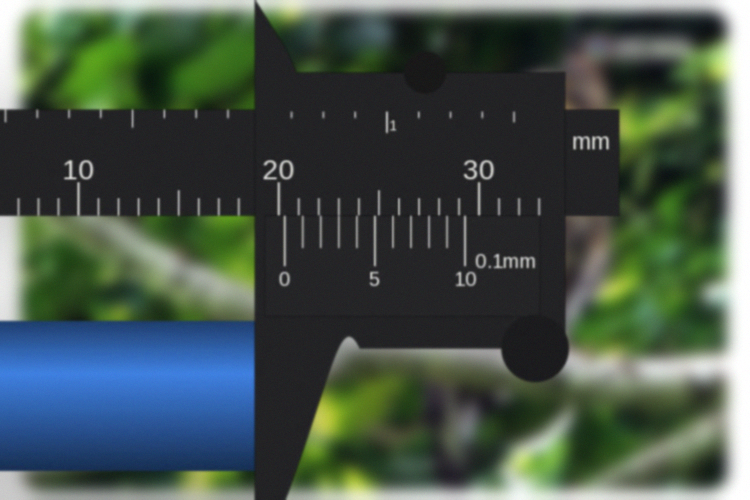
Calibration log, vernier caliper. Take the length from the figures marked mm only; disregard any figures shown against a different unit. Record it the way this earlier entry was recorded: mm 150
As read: mm 20.3
